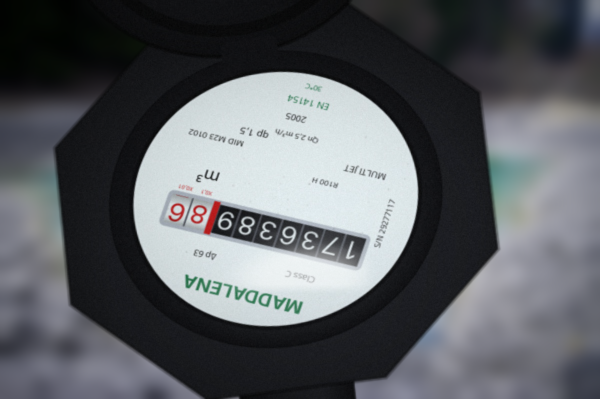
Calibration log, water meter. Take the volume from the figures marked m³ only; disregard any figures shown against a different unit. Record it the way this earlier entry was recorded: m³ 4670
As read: m³ 1736389.86
